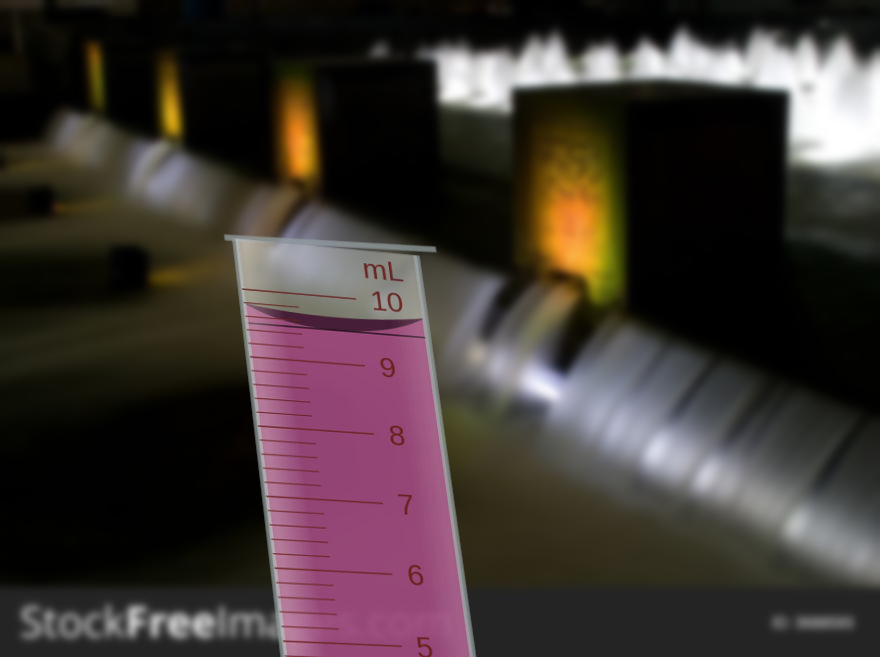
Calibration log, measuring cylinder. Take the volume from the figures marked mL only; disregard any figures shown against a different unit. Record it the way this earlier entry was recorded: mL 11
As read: mL 9.5
